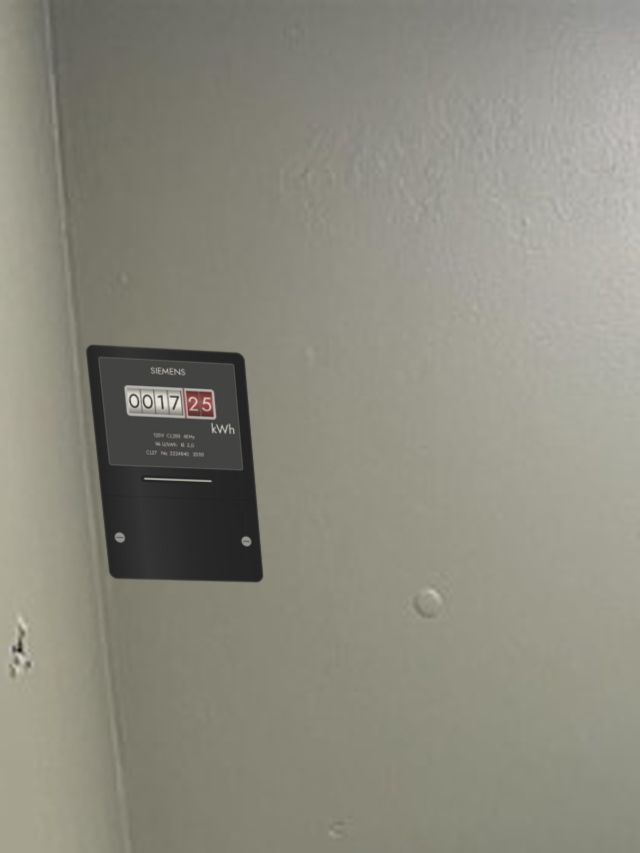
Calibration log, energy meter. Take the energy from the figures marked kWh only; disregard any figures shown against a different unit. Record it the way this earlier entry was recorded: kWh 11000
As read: kWh 17.25
